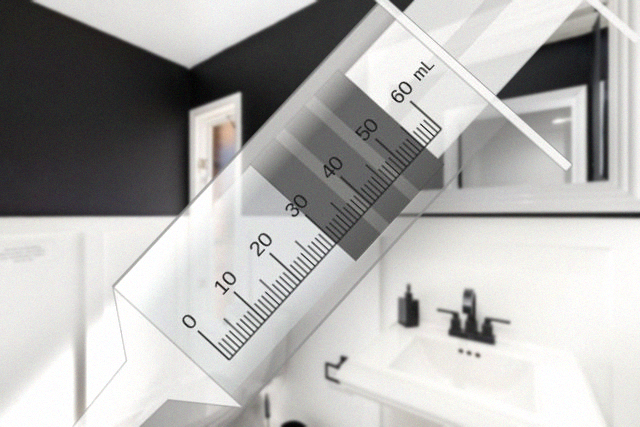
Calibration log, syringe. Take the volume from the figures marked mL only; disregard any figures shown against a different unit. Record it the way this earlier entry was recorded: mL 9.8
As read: mL 30
